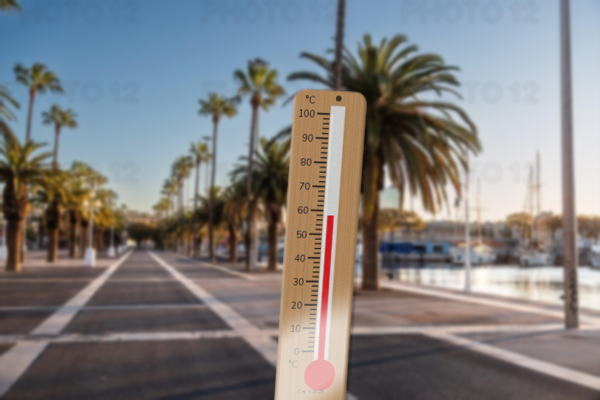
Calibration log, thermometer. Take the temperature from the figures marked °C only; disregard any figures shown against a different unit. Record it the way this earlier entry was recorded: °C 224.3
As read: °C 58
